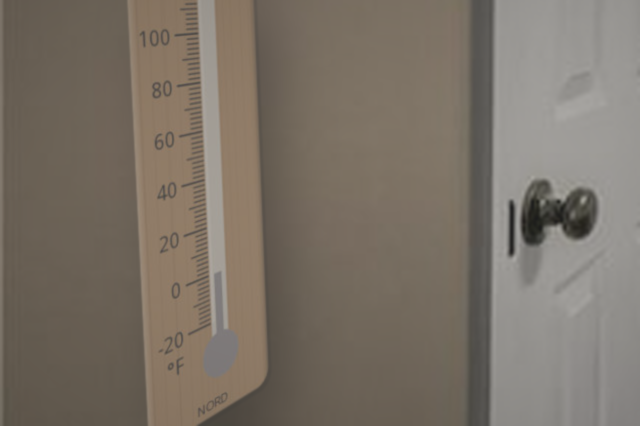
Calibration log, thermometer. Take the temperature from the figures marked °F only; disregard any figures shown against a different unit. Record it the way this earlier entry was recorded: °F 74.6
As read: °F 0
